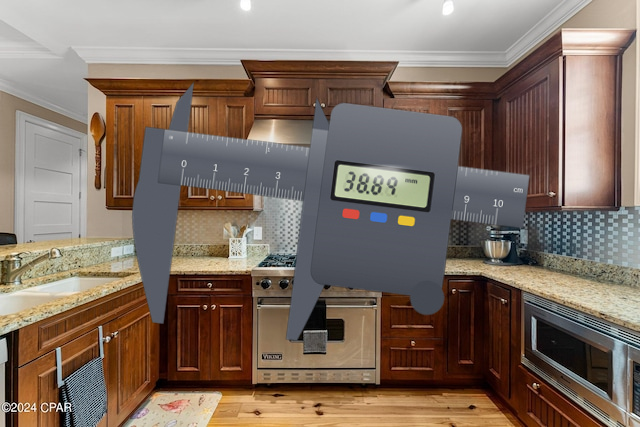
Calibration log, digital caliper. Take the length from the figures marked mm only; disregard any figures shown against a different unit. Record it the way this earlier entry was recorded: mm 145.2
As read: mm 38.89
